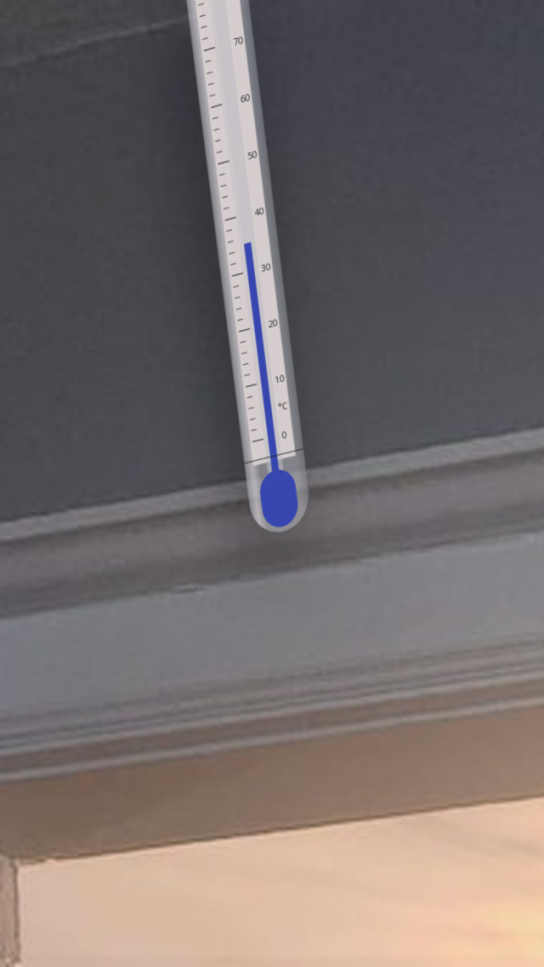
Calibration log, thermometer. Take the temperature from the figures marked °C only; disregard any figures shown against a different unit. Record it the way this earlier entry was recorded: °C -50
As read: °C 35
